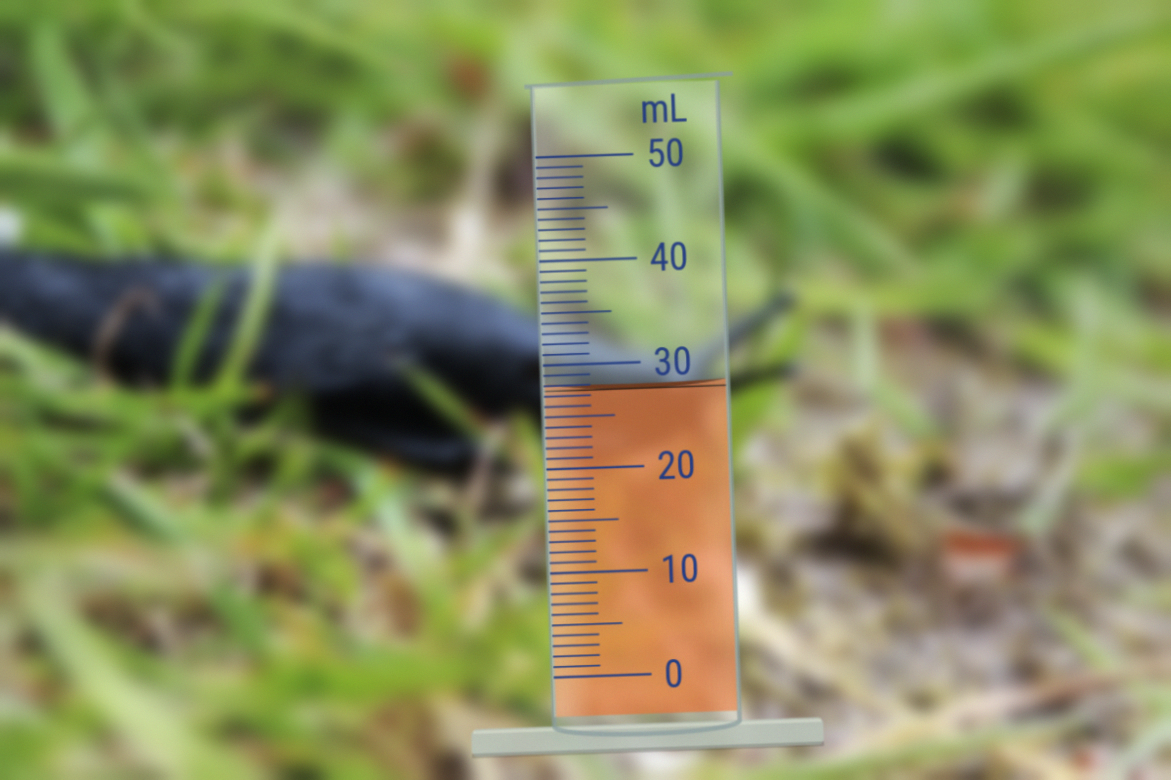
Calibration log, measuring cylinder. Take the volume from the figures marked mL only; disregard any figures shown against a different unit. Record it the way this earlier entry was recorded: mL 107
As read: mL 27.5
